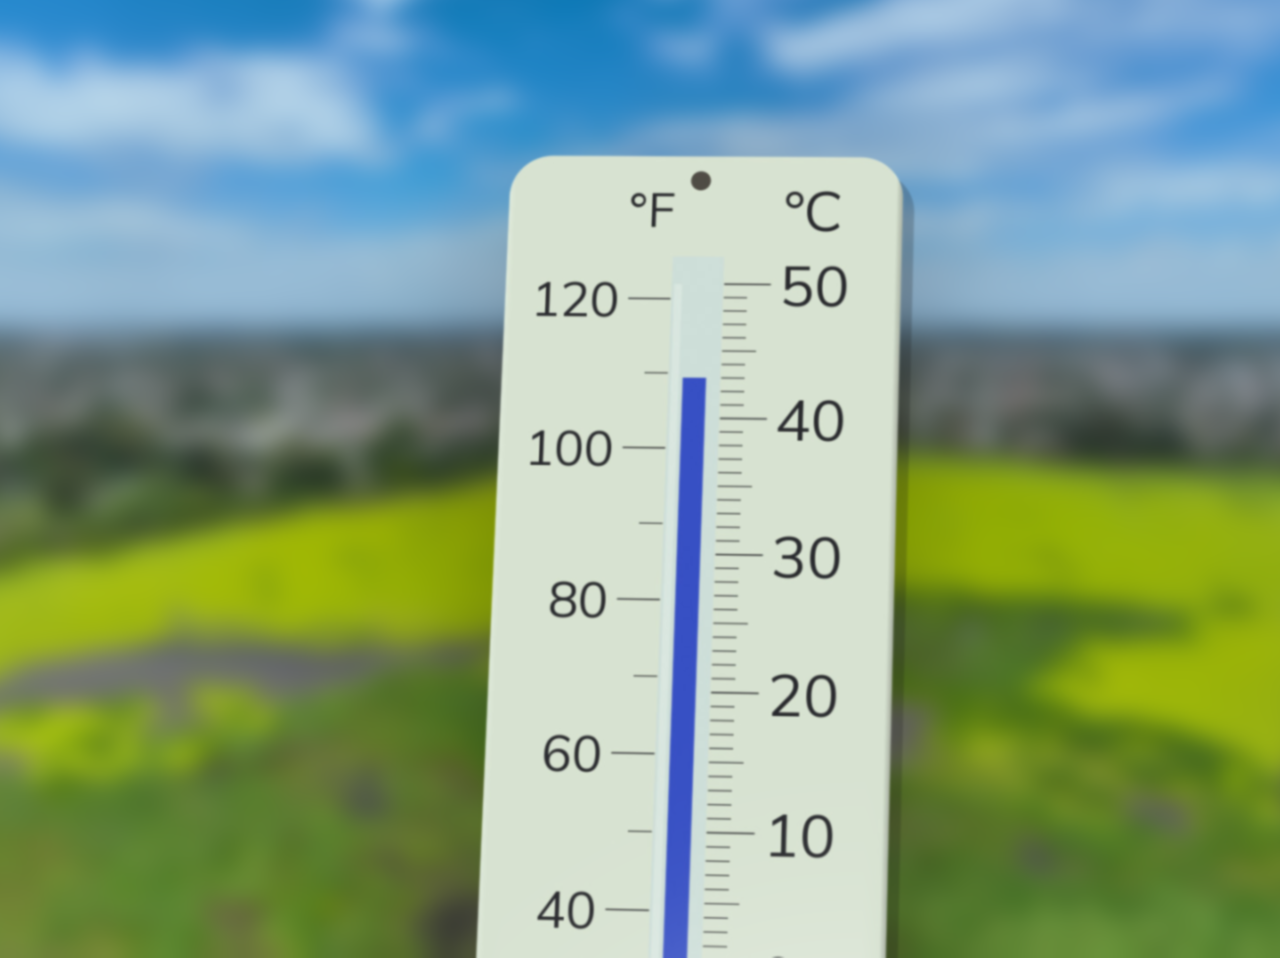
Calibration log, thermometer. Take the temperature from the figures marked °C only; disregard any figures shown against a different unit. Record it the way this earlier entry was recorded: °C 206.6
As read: °C 43
